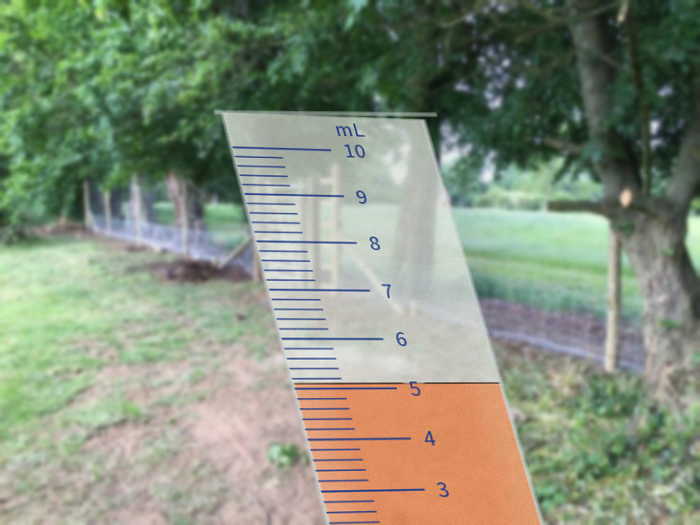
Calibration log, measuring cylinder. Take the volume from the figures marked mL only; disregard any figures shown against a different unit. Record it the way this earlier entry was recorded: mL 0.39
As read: mL 5.1
